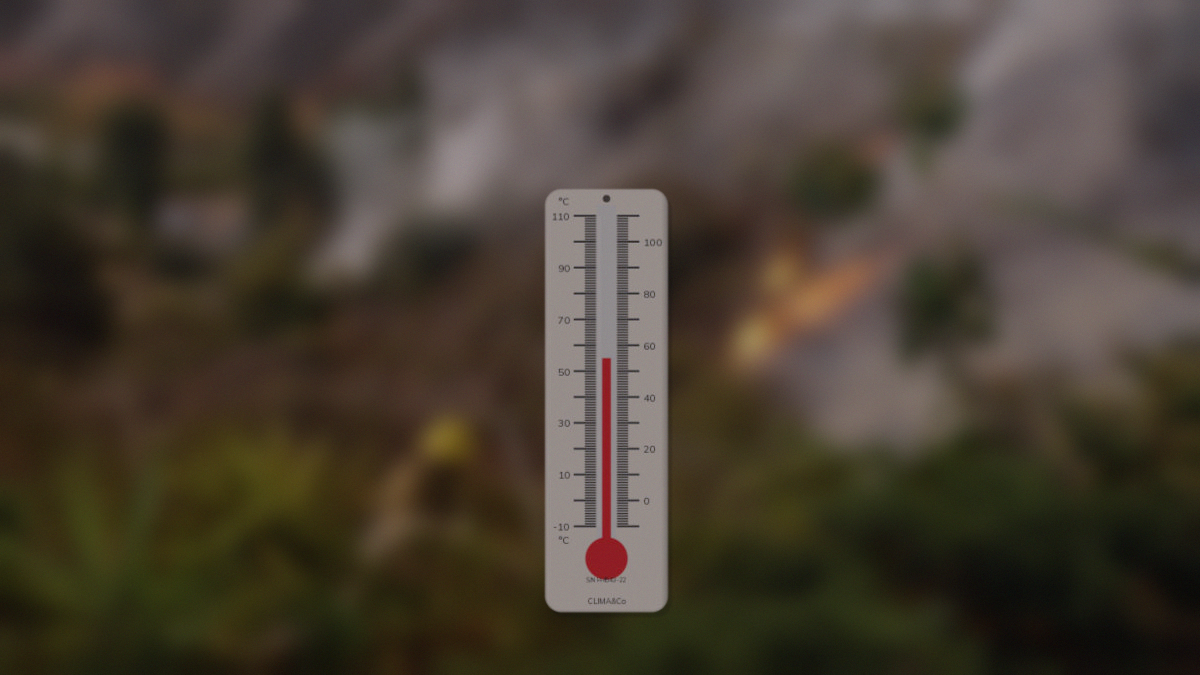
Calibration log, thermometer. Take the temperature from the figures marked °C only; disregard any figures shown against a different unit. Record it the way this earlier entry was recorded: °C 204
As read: °C 55
